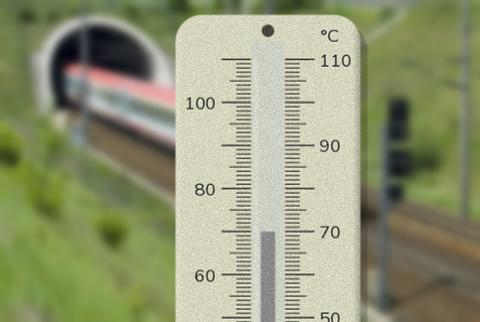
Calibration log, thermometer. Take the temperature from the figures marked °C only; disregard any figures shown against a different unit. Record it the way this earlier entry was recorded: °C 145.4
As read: °C 70
